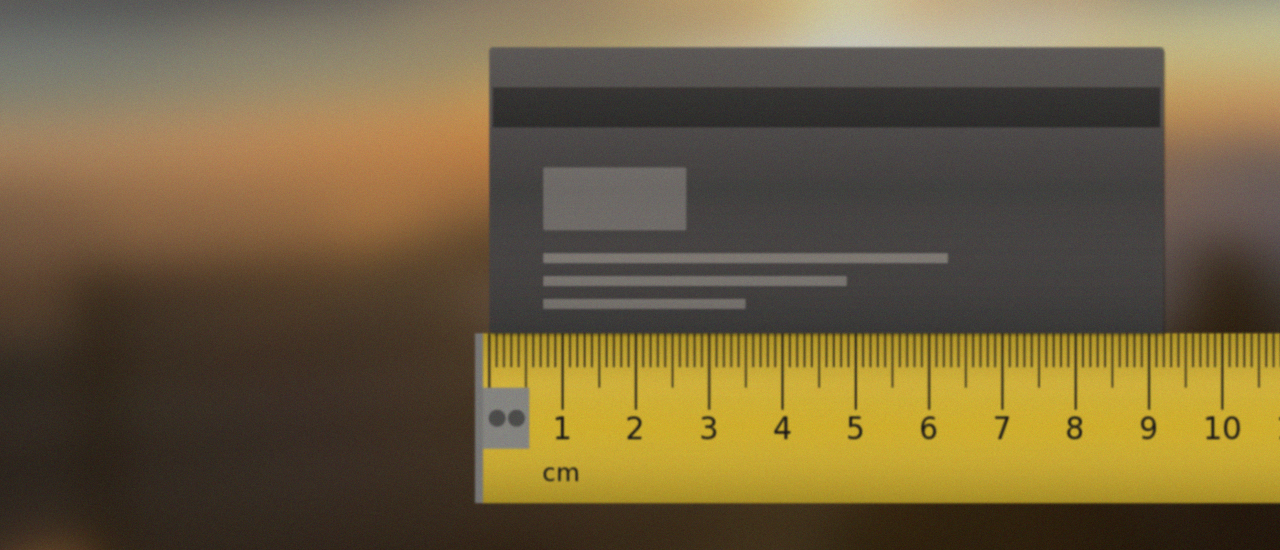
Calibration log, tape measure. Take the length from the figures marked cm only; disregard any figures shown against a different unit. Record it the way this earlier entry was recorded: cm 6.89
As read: cm 9.2
